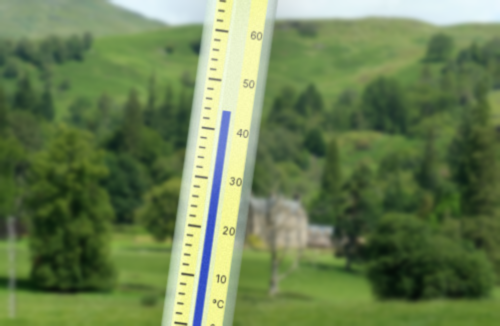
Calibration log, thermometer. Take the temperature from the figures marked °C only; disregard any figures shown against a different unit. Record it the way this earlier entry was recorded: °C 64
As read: °C 44
